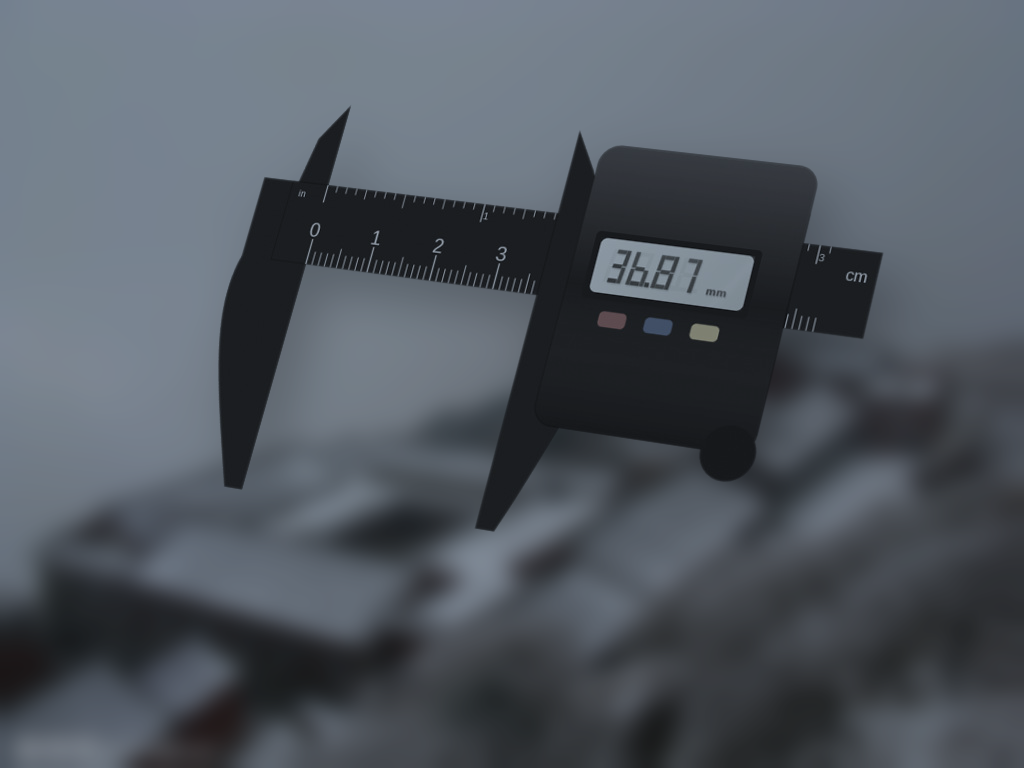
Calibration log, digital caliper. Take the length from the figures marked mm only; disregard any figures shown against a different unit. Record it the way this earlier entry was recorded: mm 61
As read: mm 36.87
